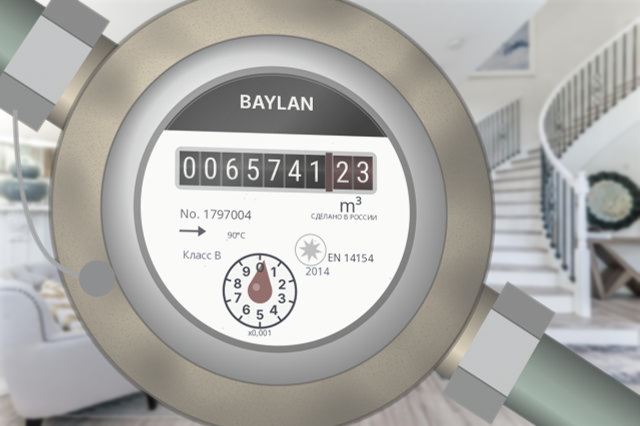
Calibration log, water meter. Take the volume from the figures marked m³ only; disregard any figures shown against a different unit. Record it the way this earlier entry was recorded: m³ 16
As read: m³ 65741.230
